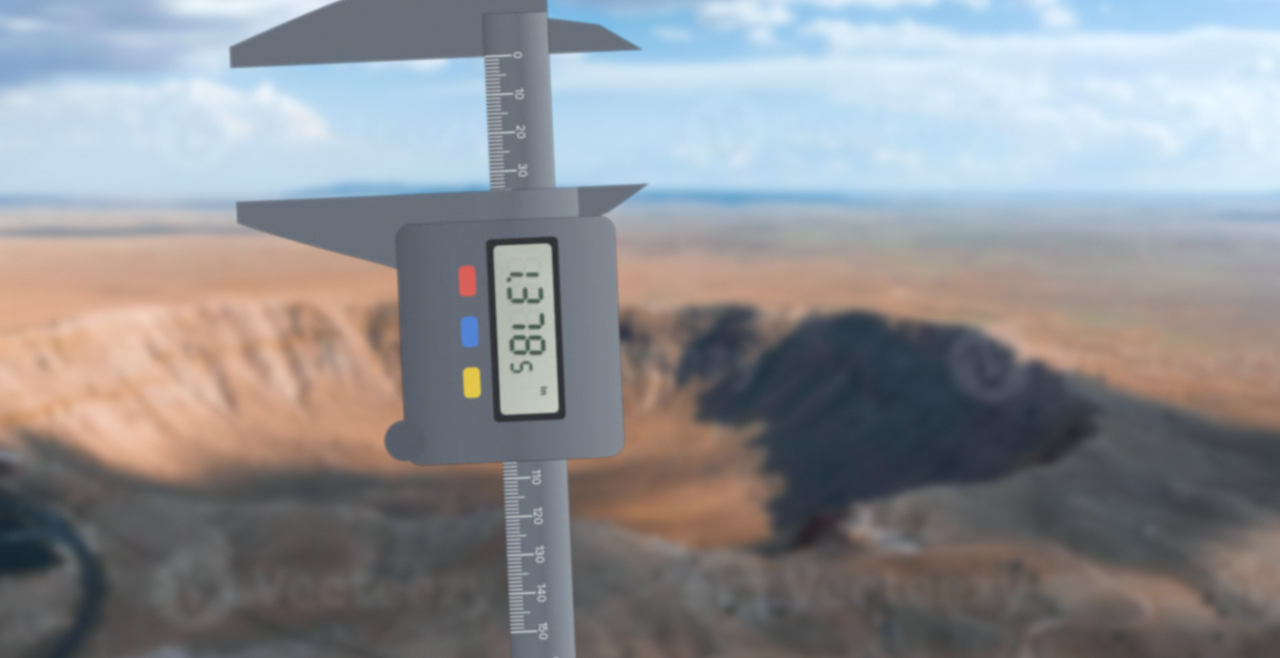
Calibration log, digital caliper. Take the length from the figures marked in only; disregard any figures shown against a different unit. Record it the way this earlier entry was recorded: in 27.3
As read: in 1.3785
